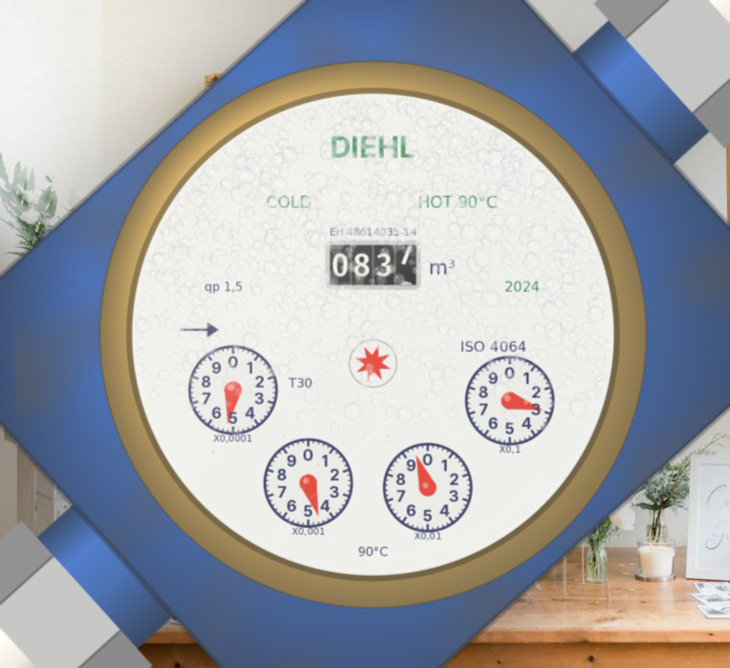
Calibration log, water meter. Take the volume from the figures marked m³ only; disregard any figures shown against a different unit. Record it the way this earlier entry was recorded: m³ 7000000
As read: m³ 837.2945
